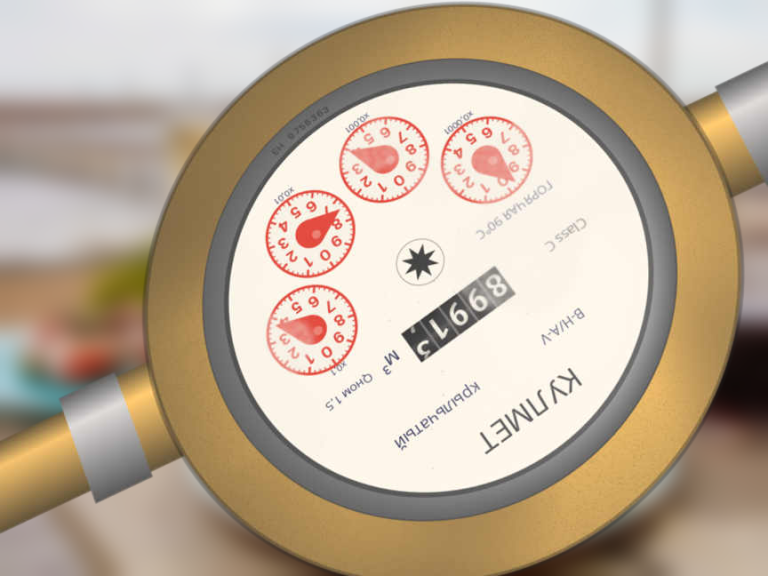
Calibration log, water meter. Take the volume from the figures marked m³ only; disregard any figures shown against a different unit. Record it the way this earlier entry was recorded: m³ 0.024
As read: m³ 89913.3739
